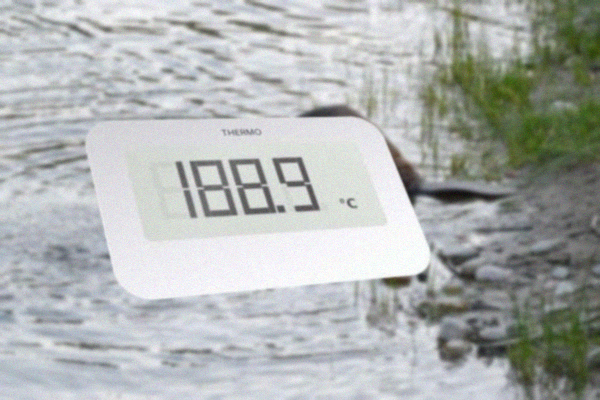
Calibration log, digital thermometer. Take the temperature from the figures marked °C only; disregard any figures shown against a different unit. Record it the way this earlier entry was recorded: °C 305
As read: °C 188.9
